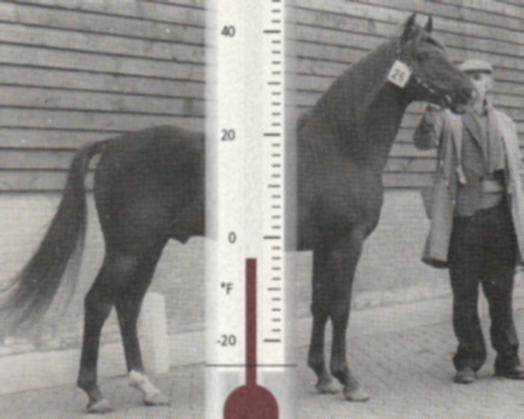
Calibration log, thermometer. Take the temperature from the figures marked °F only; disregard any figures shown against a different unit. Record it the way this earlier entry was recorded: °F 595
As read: °F -4
